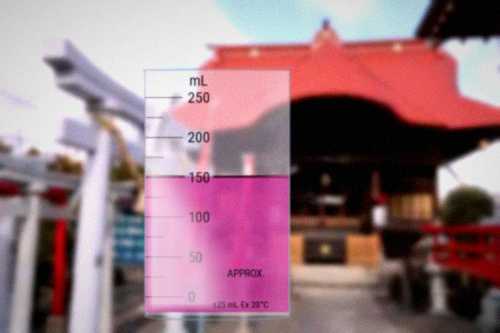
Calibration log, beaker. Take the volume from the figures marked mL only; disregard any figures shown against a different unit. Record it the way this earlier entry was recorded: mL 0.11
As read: mL 150
